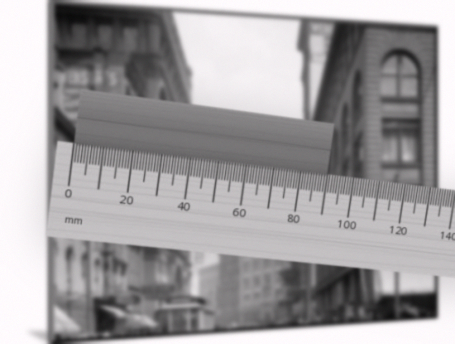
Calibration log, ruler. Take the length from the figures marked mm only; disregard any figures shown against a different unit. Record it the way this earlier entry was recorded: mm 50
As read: mm 90
